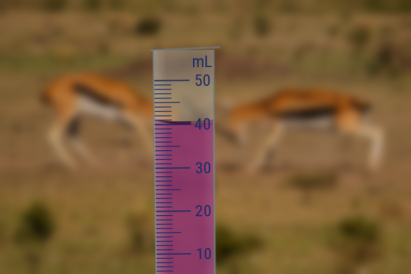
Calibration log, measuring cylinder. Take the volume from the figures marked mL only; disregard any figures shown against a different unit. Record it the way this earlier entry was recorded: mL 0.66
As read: mL 40
